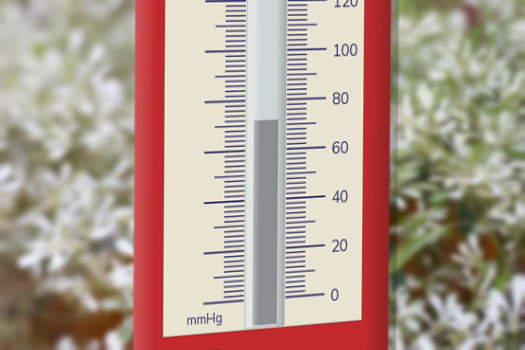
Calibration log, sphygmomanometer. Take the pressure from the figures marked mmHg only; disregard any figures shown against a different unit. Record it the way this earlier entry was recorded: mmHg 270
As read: mmHg 72
